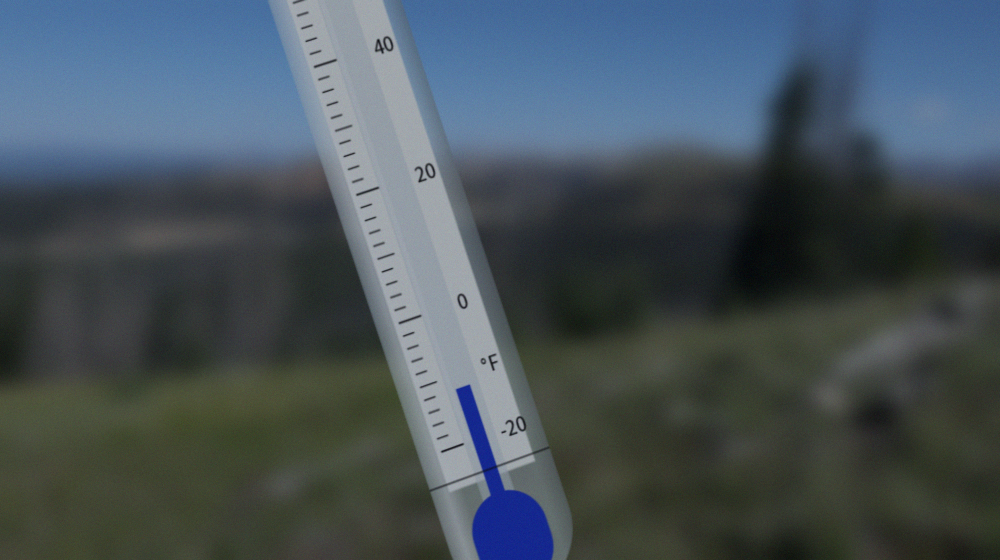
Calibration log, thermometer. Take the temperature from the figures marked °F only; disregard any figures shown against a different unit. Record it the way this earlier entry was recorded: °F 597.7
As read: °F -12
